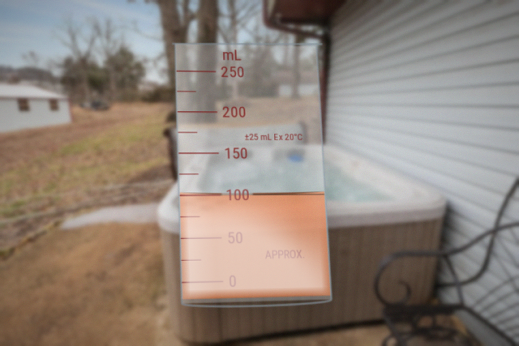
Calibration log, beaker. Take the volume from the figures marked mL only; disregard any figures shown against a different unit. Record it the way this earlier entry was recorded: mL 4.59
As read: mL 100
